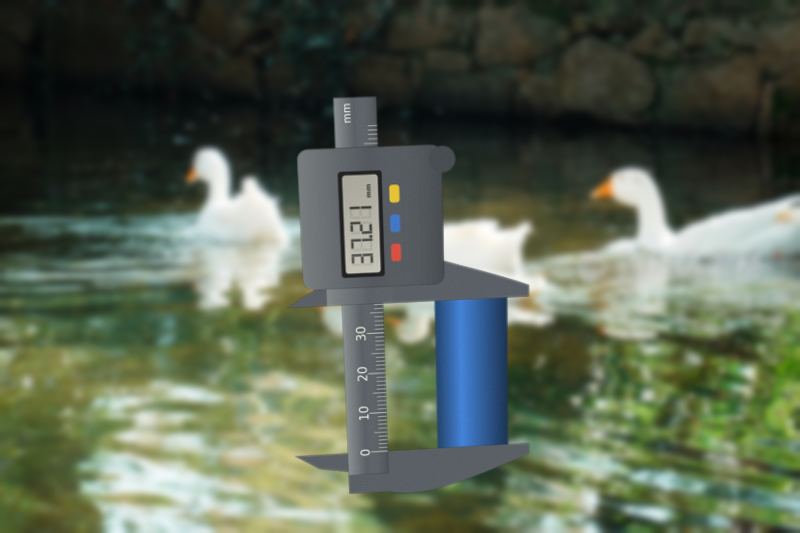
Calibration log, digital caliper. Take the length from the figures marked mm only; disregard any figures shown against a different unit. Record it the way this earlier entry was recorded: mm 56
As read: mm 37.21
